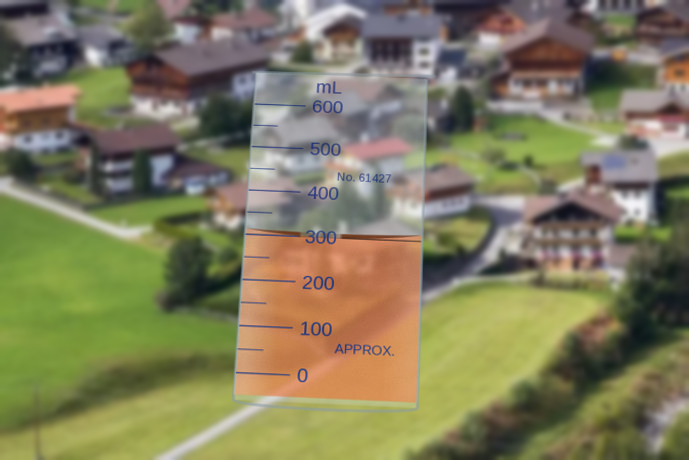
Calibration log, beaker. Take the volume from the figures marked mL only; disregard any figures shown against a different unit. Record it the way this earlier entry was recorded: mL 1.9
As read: mL 300
